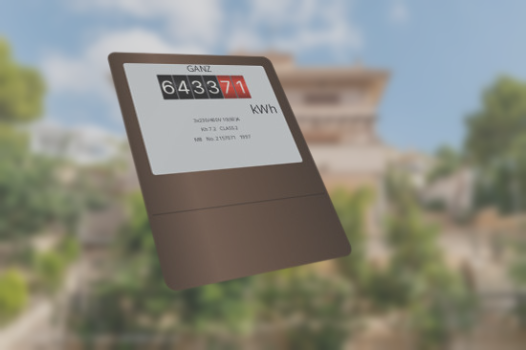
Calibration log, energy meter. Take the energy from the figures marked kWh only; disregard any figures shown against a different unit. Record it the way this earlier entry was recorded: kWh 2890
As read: kWh 6433.71
